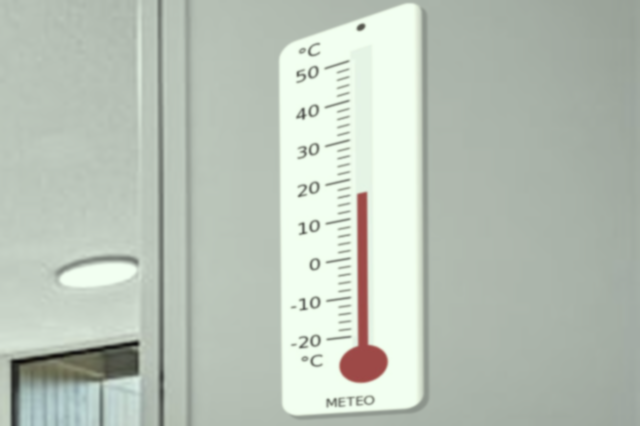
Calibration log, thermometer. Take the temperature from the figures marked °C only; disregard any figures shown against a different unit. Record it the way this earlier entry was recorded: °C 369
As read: °C 16
